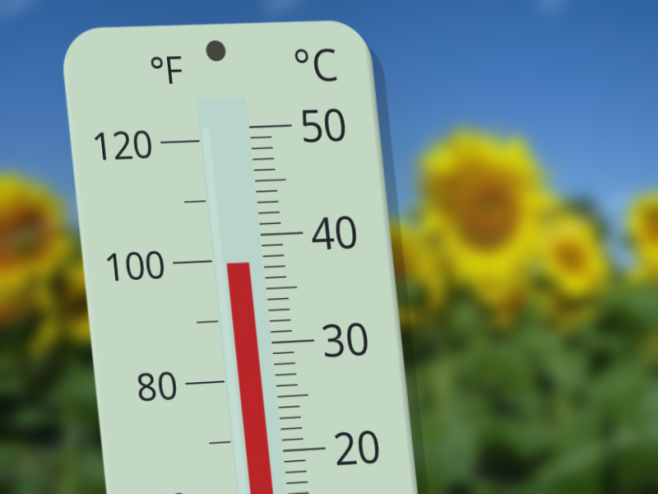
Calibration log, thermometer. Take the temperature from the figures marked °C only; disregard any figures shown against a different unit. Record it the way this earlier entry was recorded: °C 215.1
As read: °C 37.5
